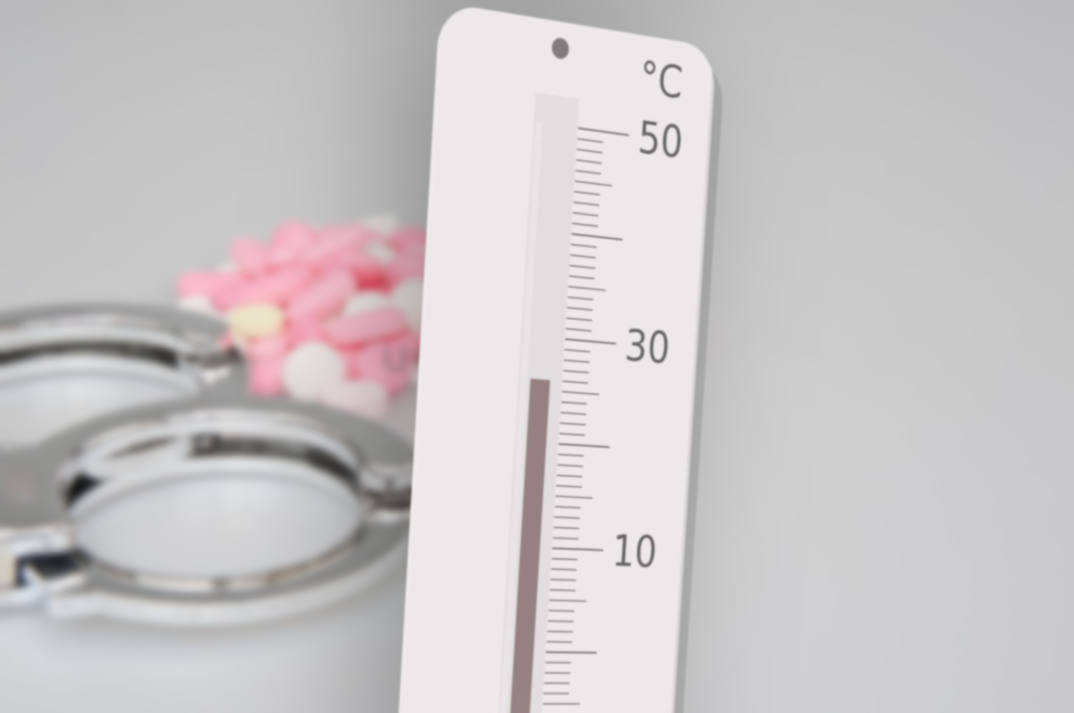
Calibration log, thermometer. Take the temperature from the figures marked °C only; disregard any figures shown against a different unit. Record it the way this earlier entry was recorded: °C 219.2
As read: °C 26
